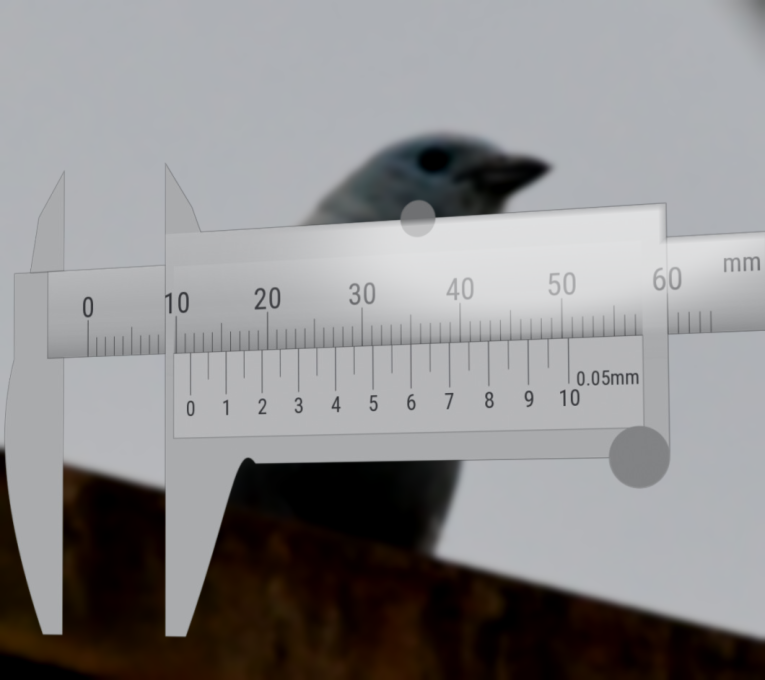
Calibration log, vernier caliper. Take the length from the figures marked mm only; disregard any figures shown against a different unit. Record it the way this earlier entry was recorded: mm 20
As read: mm 11.6
